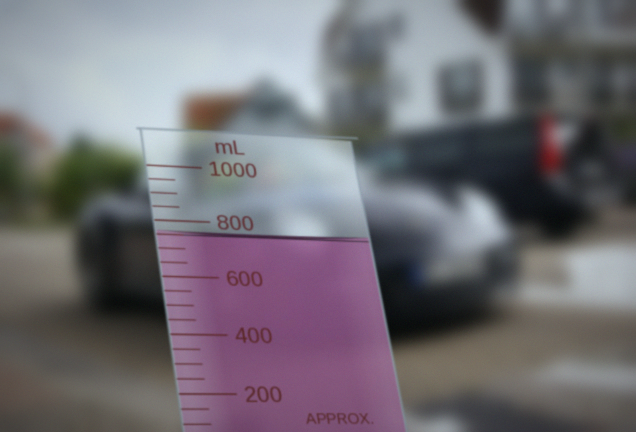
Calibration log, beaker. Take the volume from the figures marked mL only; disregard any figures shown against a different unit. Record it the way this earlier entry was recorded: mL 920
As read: mL 750
